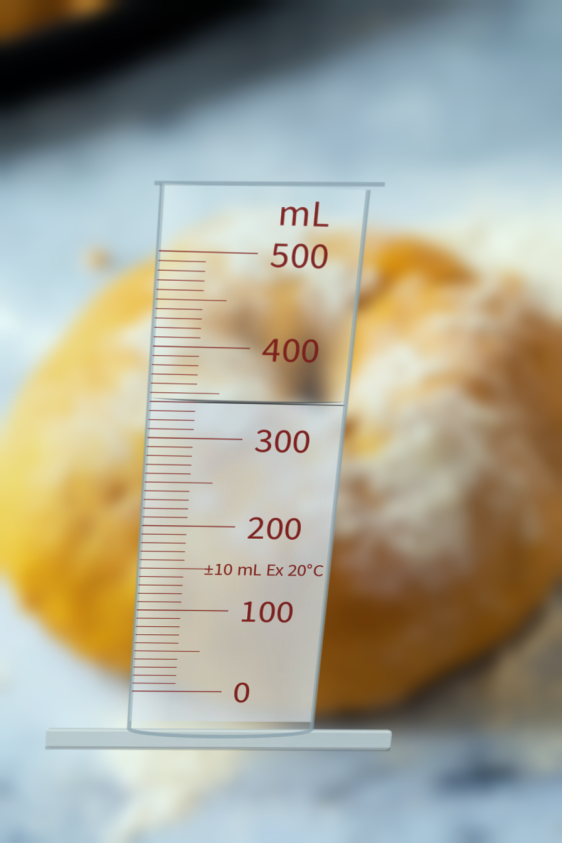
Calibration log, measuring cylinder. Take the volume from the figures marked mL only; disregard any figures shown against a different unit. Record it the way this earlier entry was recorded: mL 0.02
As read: mL 340
